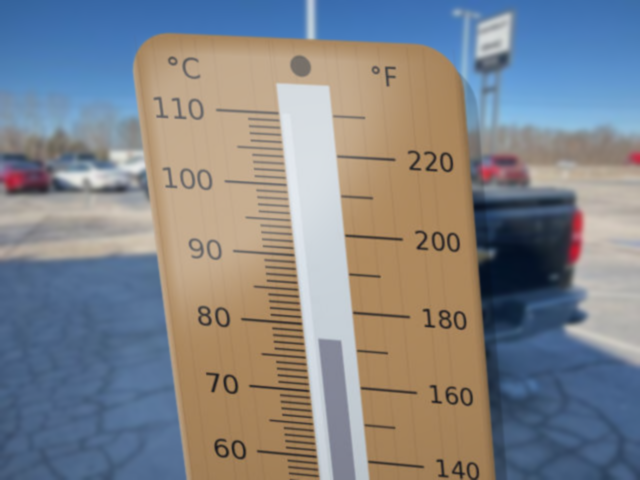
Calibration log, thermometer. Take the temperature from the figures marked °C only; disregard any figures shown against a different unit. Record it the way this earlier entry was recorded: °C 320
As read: °C 78
